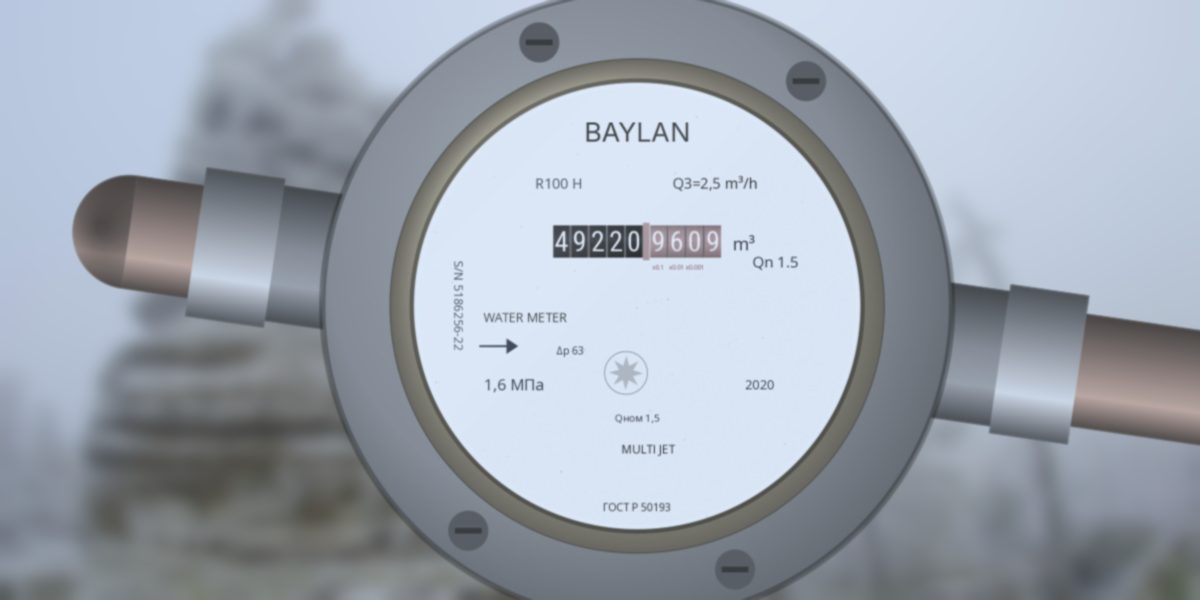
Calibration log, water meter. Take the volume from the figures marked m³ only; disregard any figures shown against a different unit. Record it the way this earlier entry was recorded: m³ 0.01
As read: m³ 49220.9609
